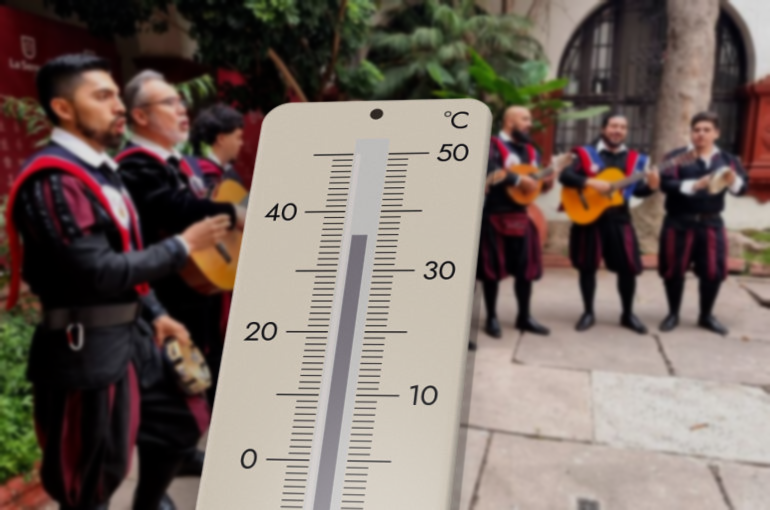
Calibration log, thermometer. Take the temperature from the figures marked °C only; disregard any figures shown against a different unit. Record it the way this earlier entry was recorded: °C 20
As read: °C 36
